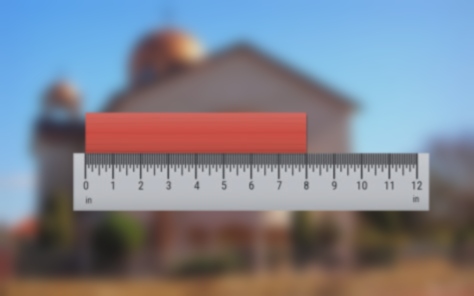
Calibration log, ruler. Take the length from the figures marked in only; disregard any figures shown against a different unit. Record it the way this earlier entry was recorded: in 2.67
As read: in 8
